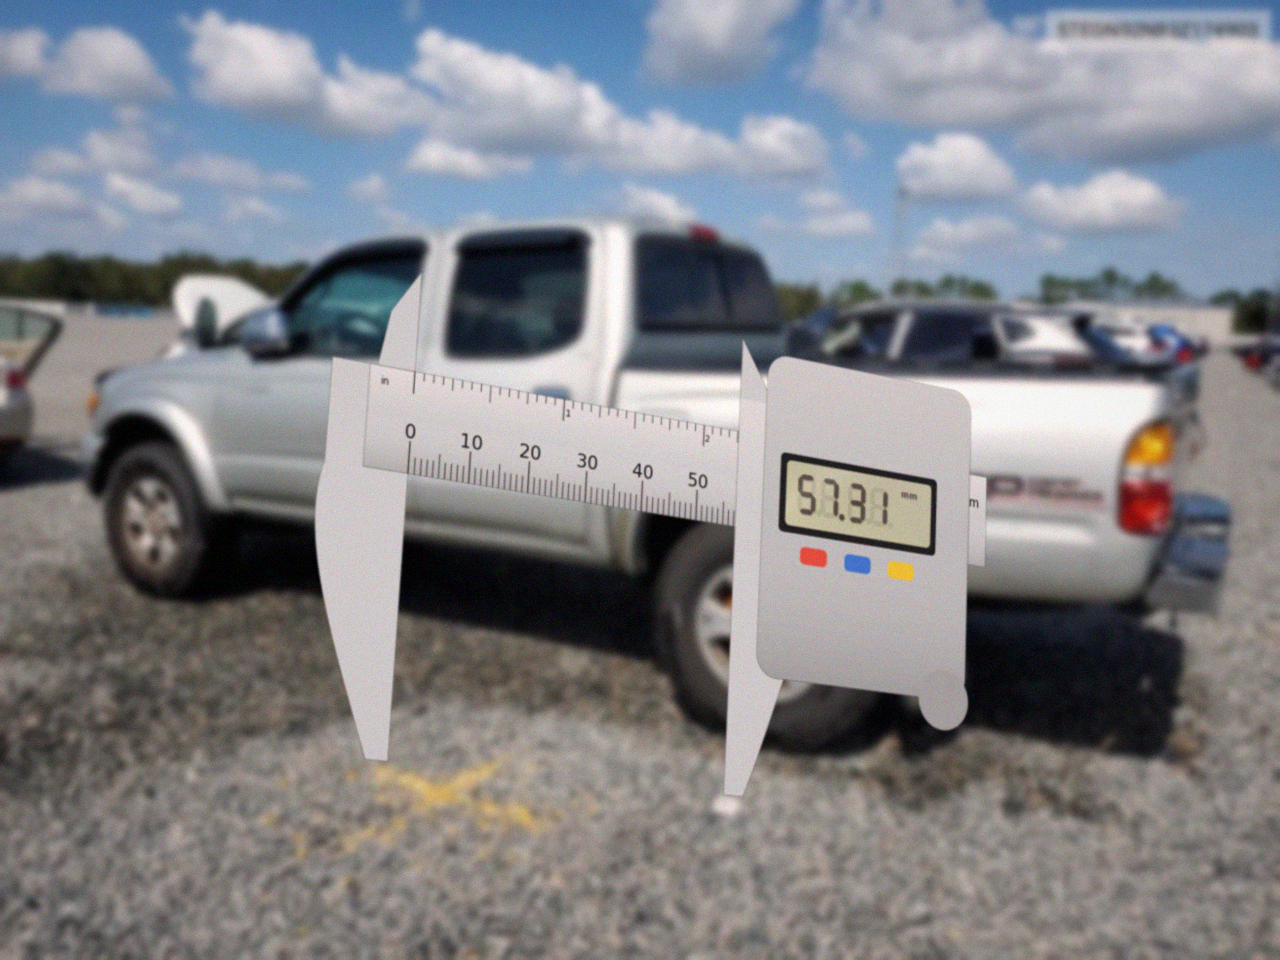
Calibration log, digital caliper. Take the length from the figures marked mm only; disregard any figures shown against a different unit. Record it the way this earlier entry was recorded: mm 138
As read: mm 57.31
